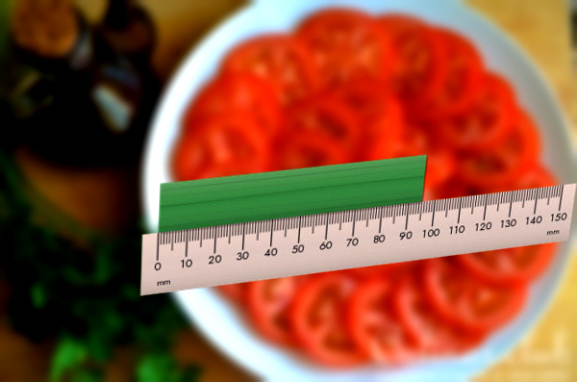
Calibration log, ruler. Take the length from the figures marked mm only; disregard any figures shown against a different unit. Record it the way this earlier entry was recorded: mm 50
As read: mm 95
